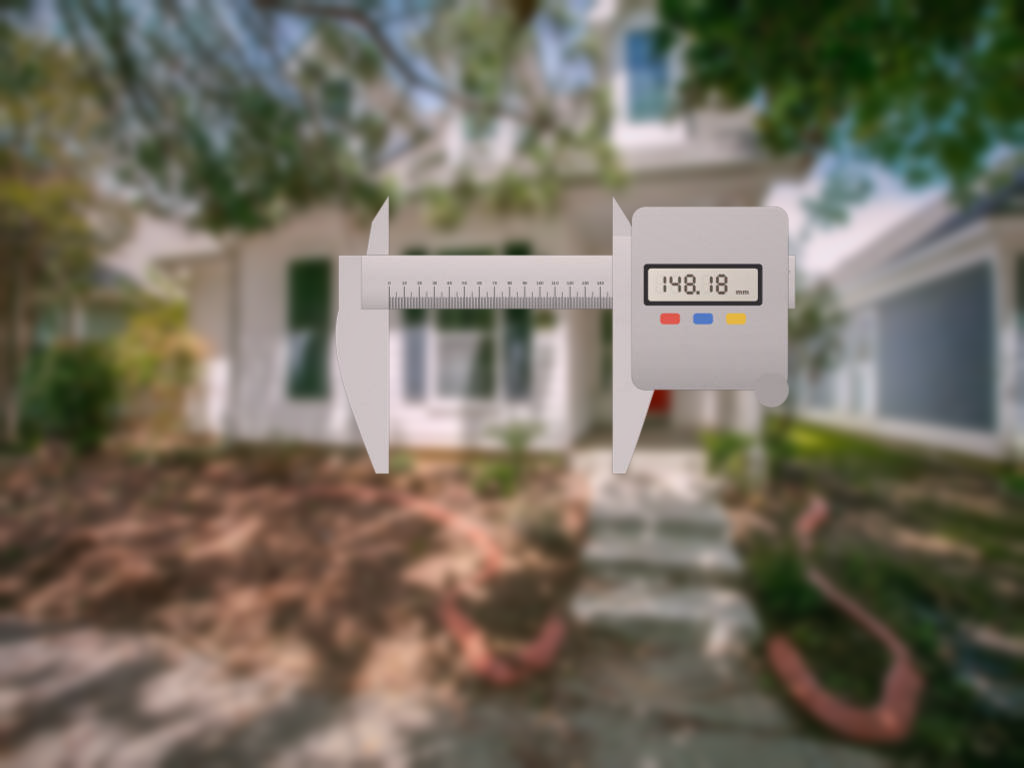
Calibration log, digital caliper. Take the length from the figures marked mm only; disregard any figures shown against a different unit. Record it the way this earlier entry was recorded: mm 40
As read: mm 148.18
